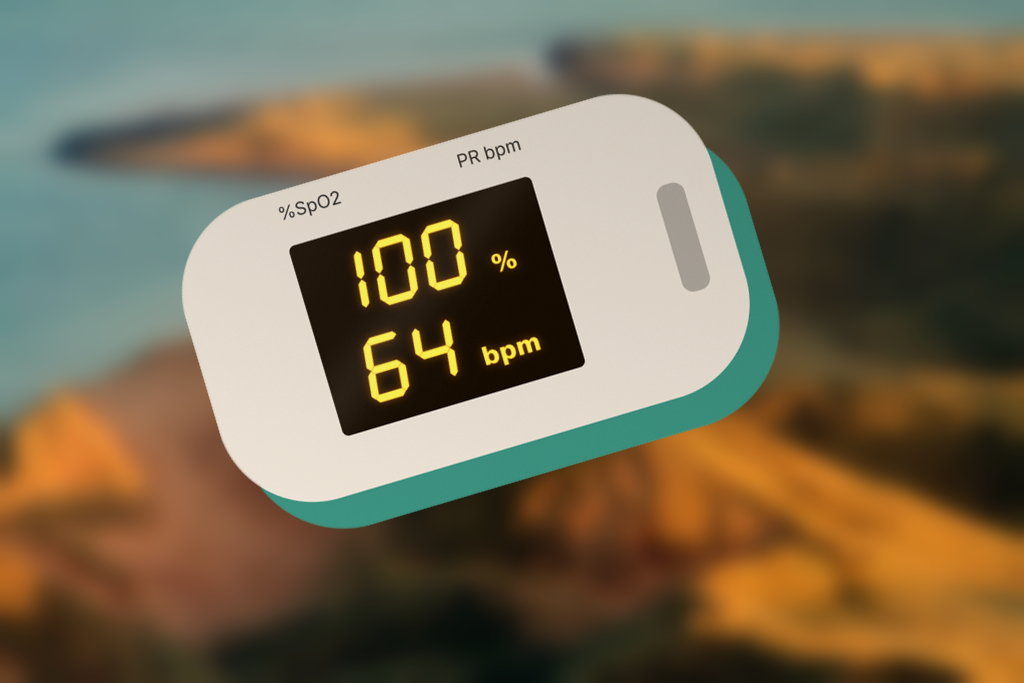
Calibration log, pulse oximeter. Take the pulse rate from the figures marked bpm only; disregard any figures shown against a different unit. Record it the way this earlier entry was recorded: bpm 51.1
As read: bpm 64
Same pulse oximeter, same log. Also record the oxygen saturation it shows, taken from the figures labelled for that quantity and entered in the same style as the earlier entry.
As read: % 100
